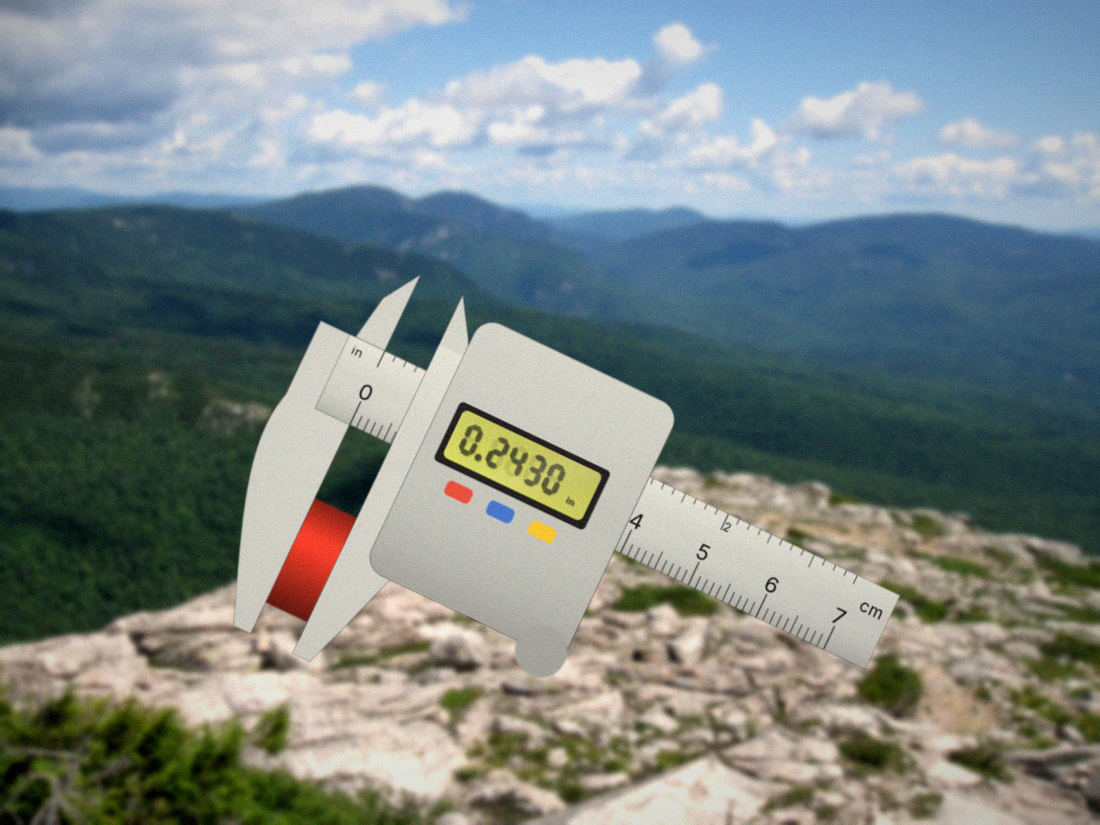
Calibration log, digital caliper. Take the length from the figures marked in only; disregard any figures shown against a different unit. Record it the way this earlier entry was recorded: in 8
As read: in 0.2430
